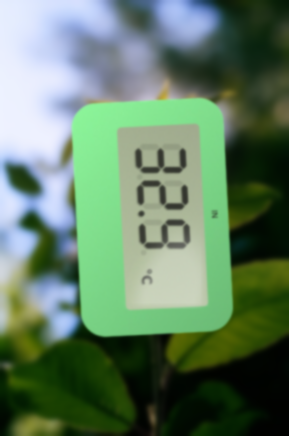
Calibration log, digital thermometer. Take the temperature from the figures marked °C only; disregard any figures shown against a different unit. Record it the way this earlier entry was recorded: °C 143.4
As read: °C 32.9
